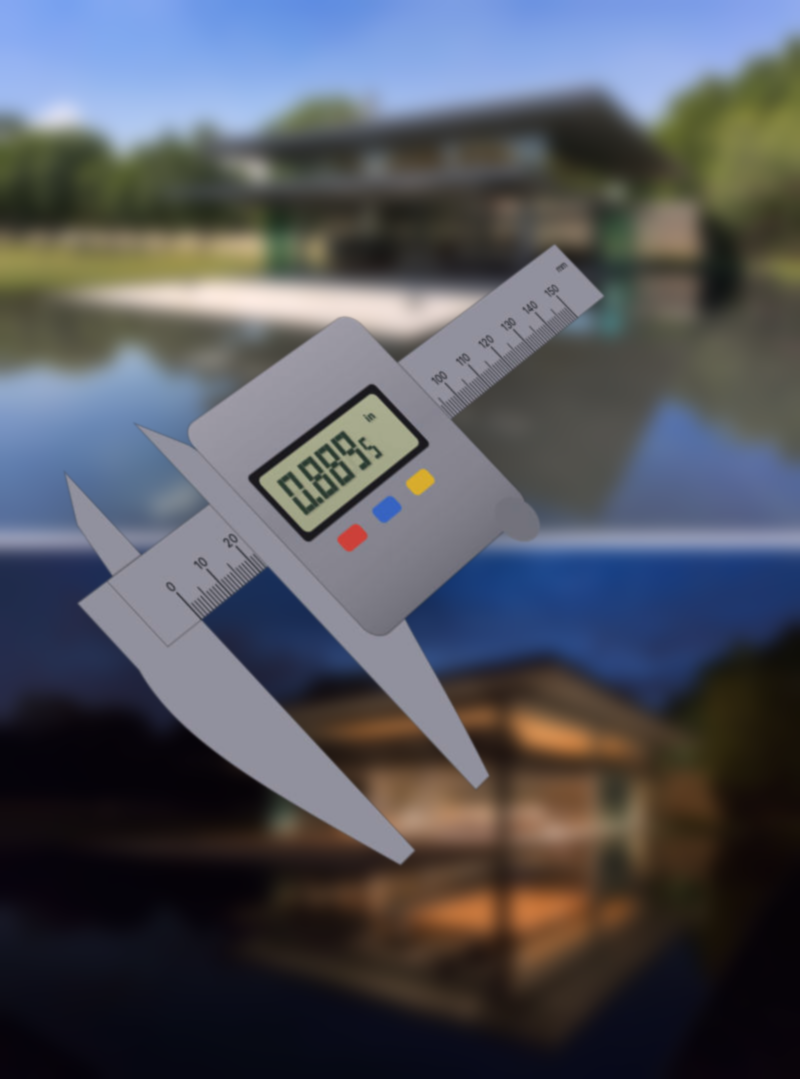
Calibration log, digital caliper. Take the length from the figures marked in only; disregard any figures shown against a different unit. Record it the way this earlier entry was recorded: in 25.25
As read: in 0.8895
